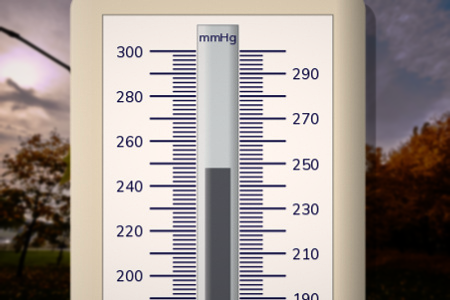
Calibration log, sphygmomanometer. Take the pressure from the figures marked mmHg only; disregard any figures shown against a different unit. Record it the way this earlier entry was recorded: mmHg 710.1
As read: mmHg 248
